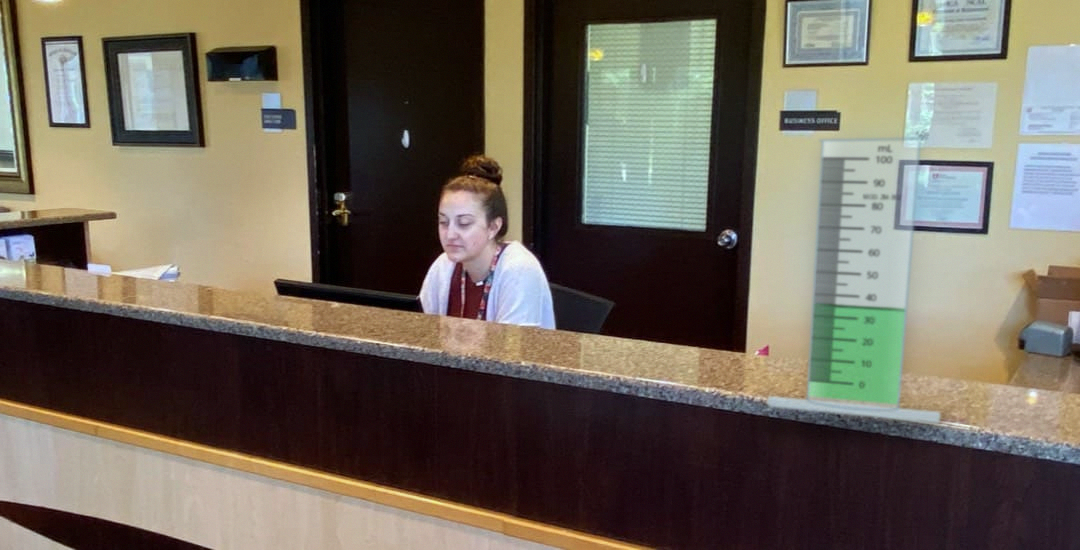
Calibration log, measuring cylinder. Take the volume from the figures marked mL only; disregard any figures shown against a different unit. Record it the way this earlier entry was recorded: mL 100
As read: mL 35
